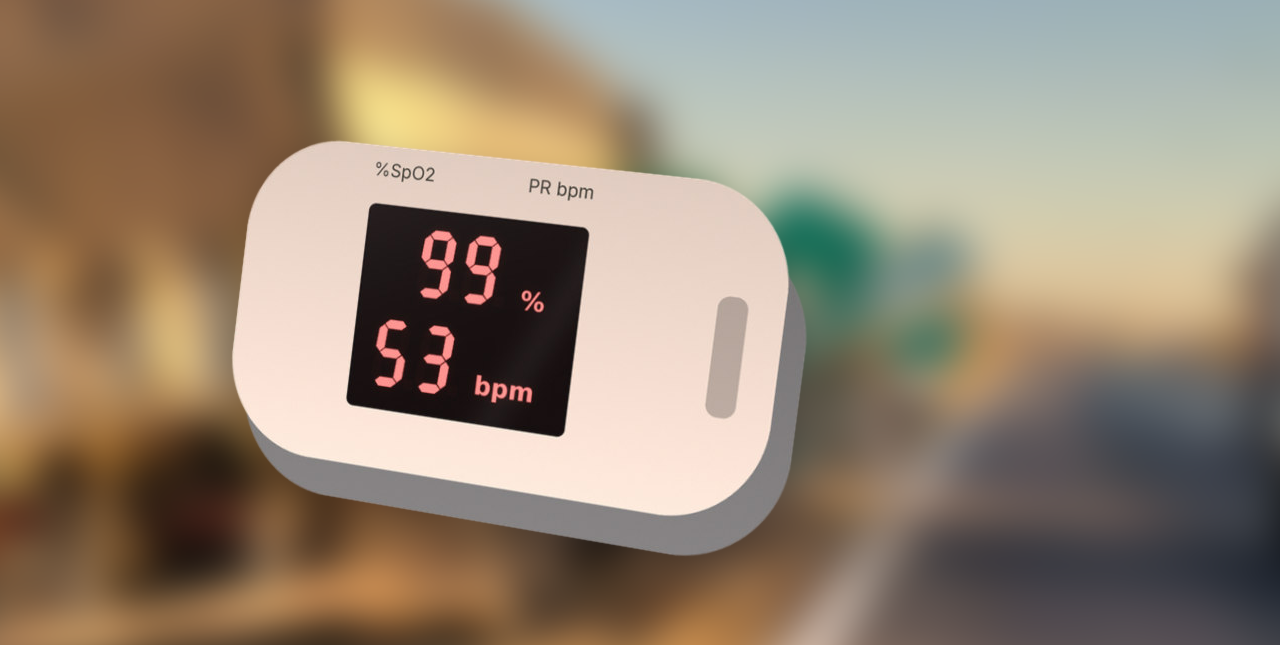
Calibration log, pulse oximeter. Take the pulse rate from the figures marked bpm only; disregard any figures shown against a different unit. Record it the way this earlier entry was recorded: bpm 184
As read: bpm 53
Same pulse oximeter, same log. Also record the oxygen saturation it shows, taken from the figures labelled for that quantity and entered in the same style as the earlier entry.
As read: % 99
